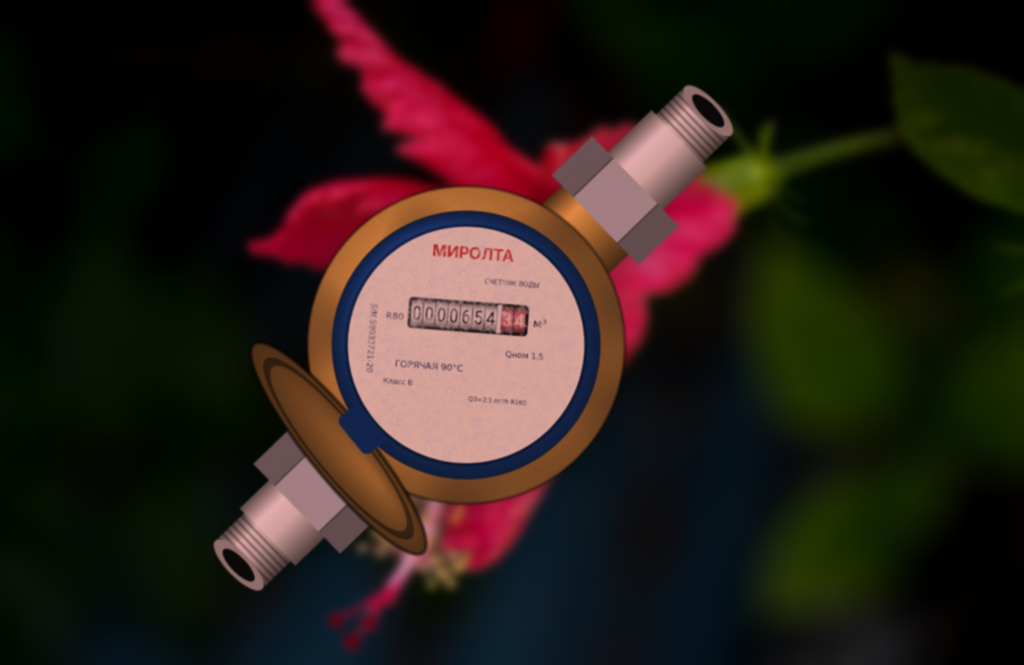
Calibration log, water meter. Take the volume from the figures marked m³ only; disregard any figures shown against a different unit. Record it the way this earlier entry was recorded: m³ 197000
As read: m³ 654.34
